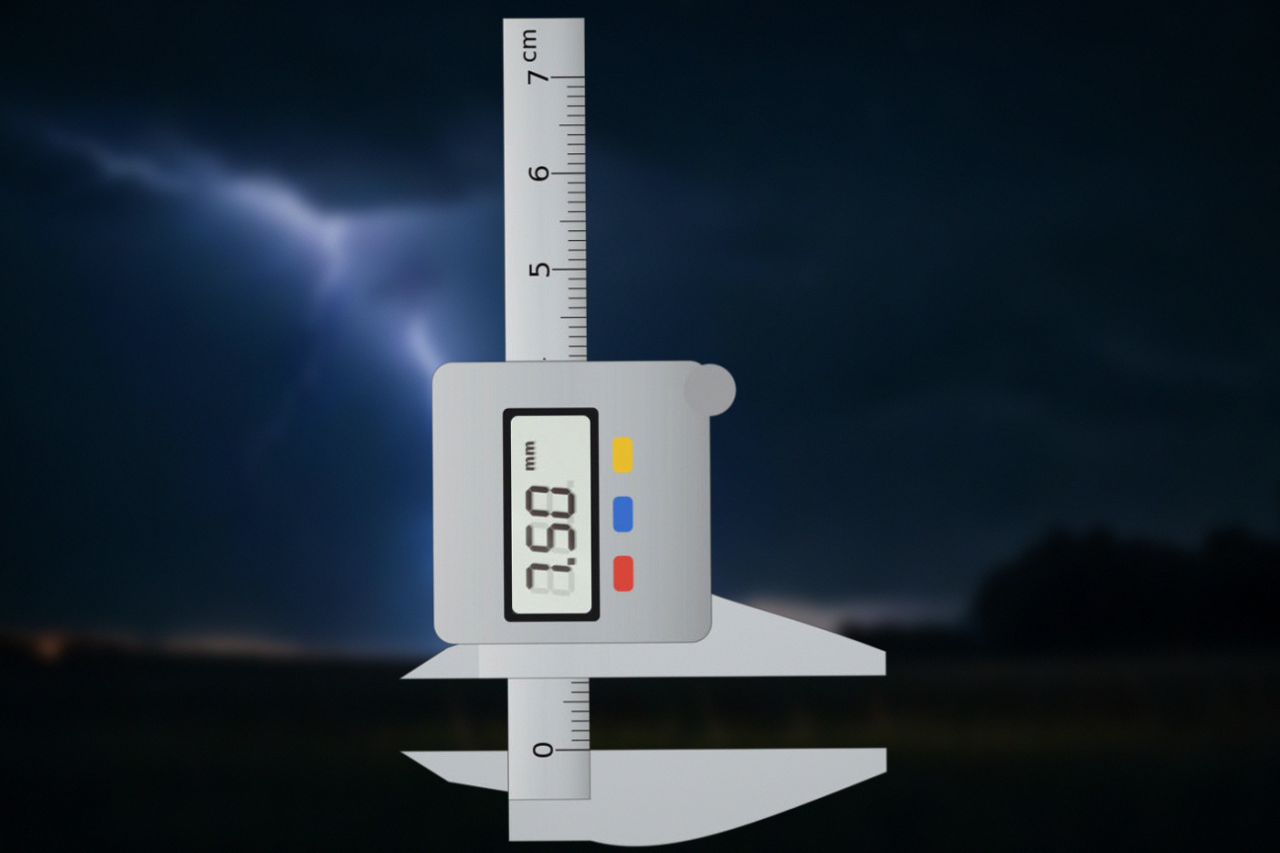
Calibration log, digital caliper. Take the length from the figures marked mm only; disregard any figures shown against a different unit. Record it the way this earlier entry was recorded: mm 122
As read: mm 7.50
